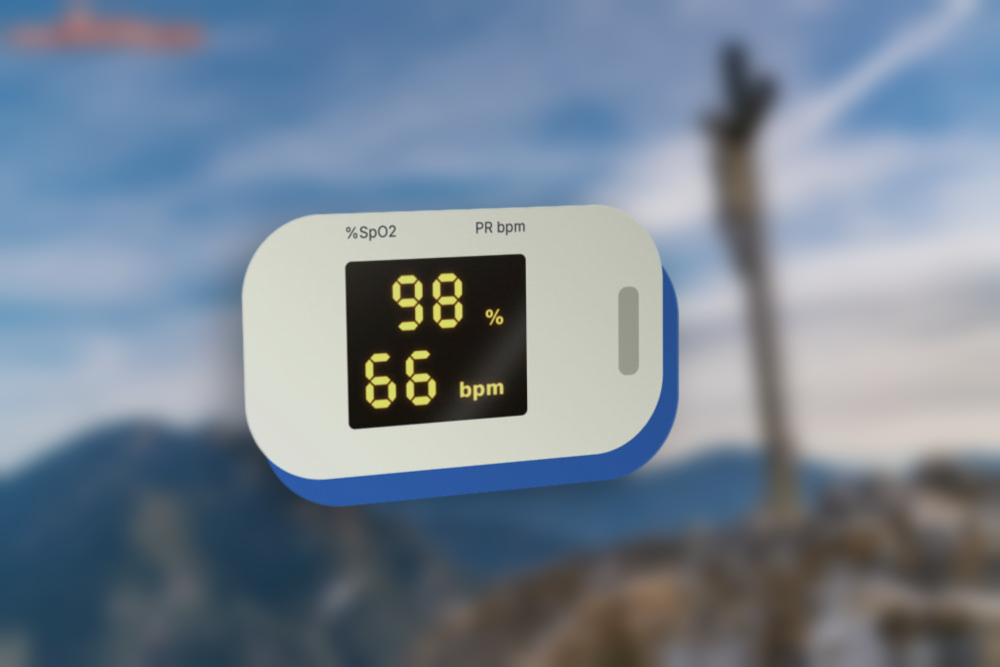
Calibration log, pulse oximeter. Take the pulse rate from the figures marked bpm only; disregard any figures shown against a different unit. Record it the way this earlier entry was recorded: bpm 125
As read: bpm 66
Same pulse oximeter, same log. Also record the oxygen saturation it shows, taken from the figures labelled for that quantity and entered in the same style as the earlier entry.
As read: % 98
